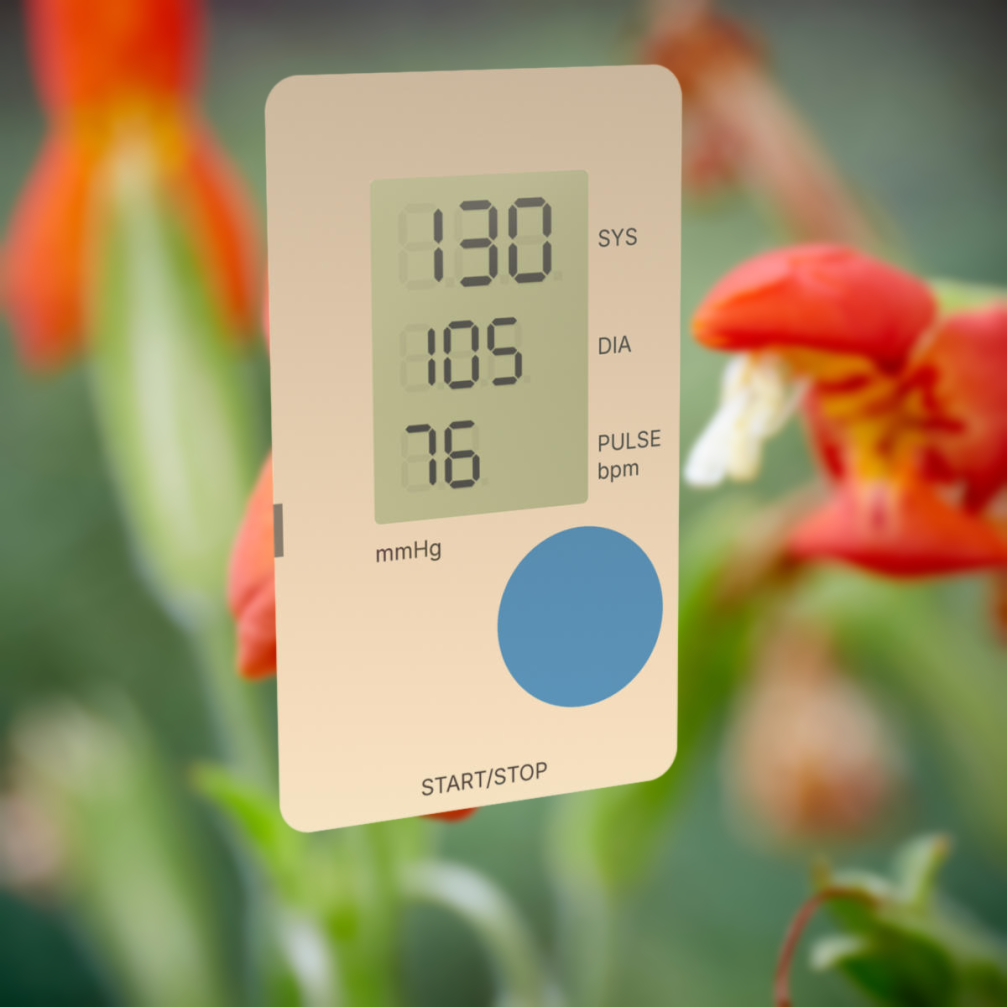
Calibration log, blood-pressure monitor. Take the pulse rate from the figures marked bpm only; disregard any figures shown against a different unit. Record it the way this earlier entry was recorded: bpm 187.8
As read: bpm 76
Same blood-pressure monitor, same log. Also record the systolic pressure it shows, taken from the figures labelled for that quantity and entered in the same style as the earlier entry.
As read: mmHg 130
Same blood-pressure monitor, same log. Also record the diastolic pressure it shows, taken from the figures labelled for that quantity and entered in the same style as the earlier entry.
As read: mmHg 105
